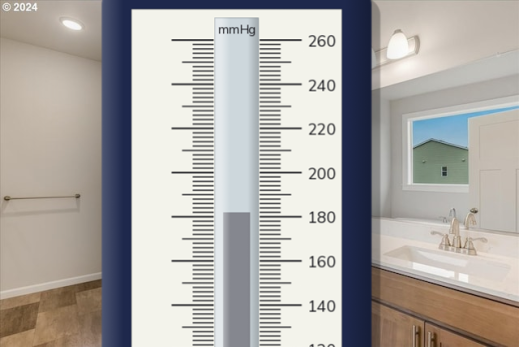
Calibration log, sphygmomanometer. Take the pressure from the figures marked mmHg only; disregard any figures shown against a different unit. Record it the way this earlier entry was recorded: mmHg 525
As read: mmHg 182
